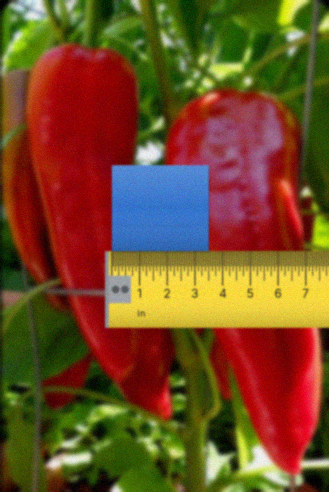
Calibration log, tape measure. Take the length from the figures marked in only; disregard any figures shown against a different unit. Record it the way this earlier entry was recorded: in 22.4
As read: in 3.5
